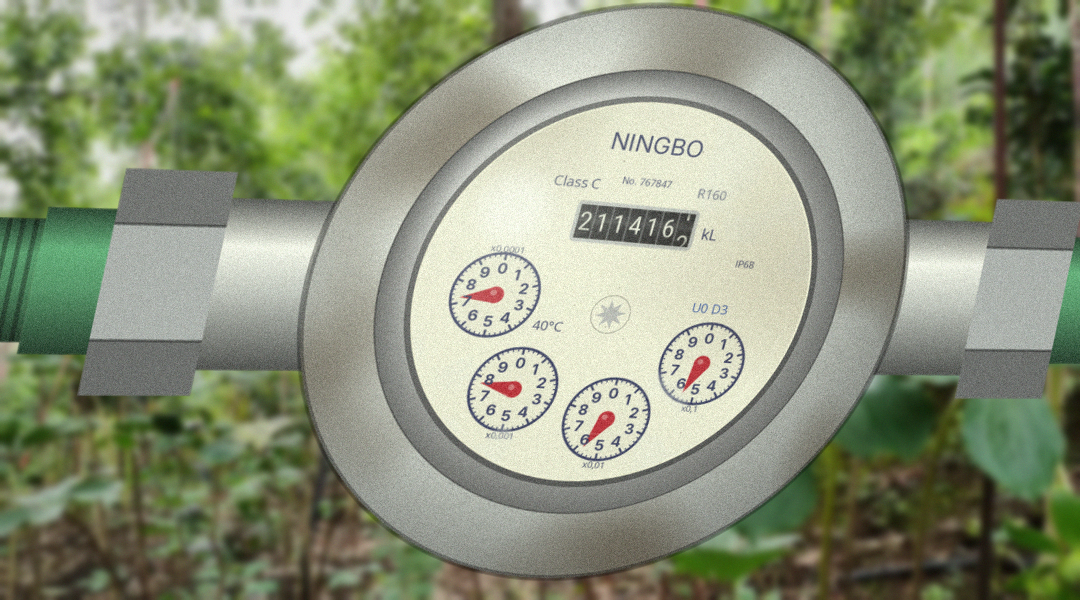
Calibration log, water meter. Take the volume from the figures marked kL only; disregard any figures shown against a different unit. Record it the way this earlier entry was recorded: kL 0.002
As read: kL 2114161.5577
